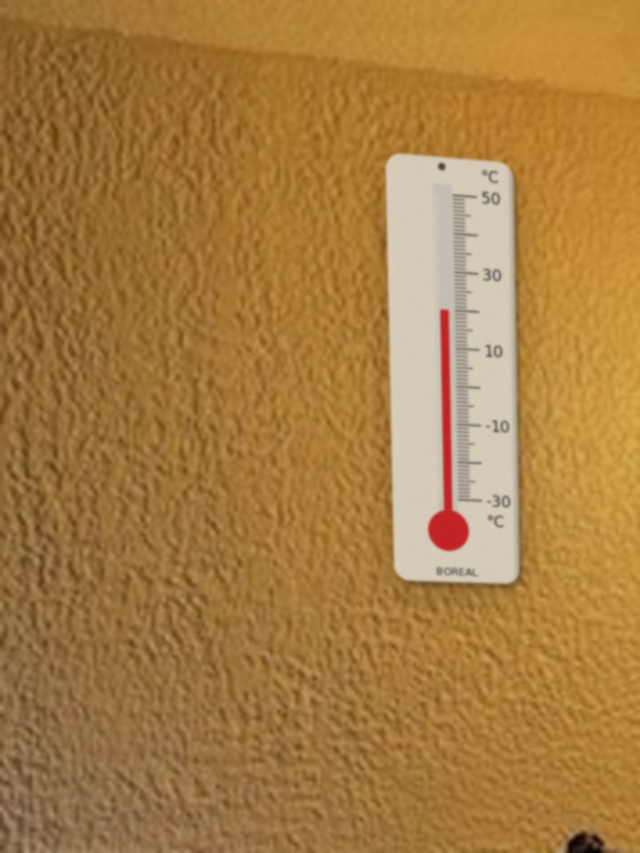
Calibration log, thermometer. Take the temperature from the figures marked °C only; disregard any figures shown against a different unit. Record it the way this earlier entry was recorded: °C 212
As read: °C 20
